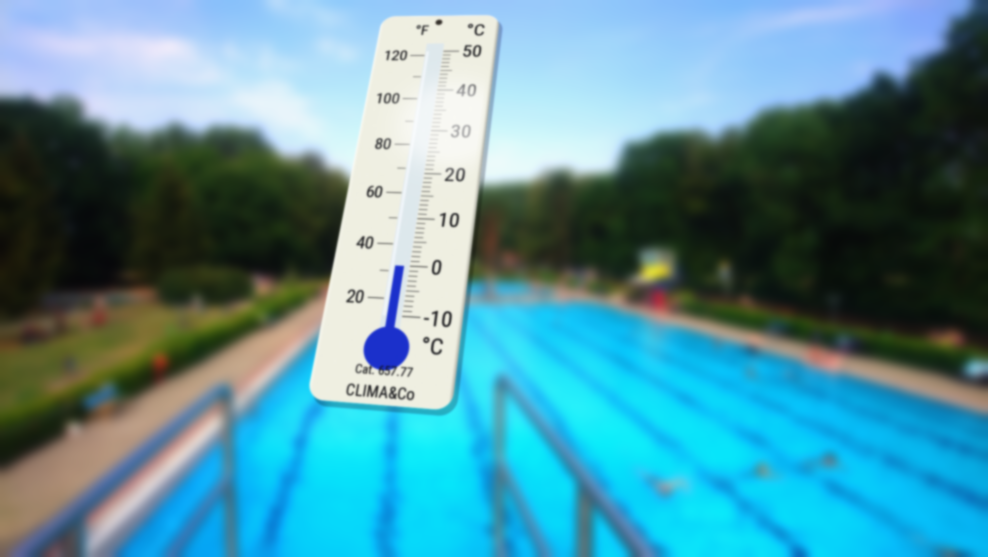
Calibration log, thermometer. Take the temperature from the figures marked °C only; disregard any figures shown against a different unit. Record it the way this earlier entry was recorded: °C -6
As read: °C 0
